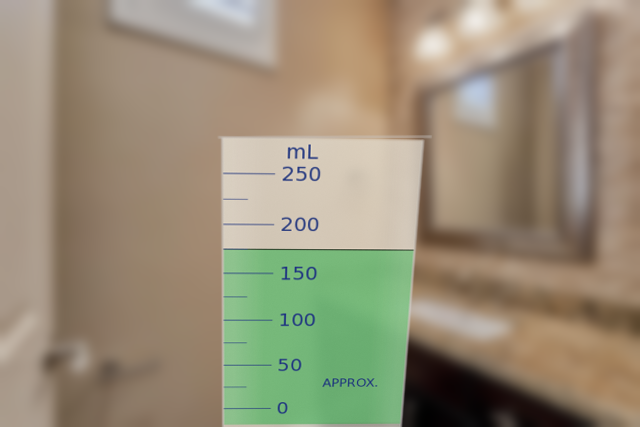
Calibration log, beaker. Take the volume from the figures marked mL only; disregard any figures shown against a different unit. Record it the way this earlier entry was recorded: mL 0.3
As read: mL 175
